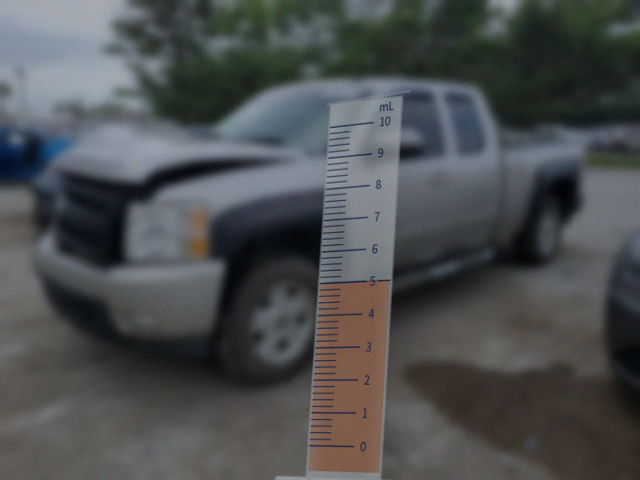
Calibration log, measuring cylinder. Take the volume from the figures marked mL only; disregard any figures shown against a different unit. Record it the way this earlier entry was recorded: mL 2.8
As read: mL 5
